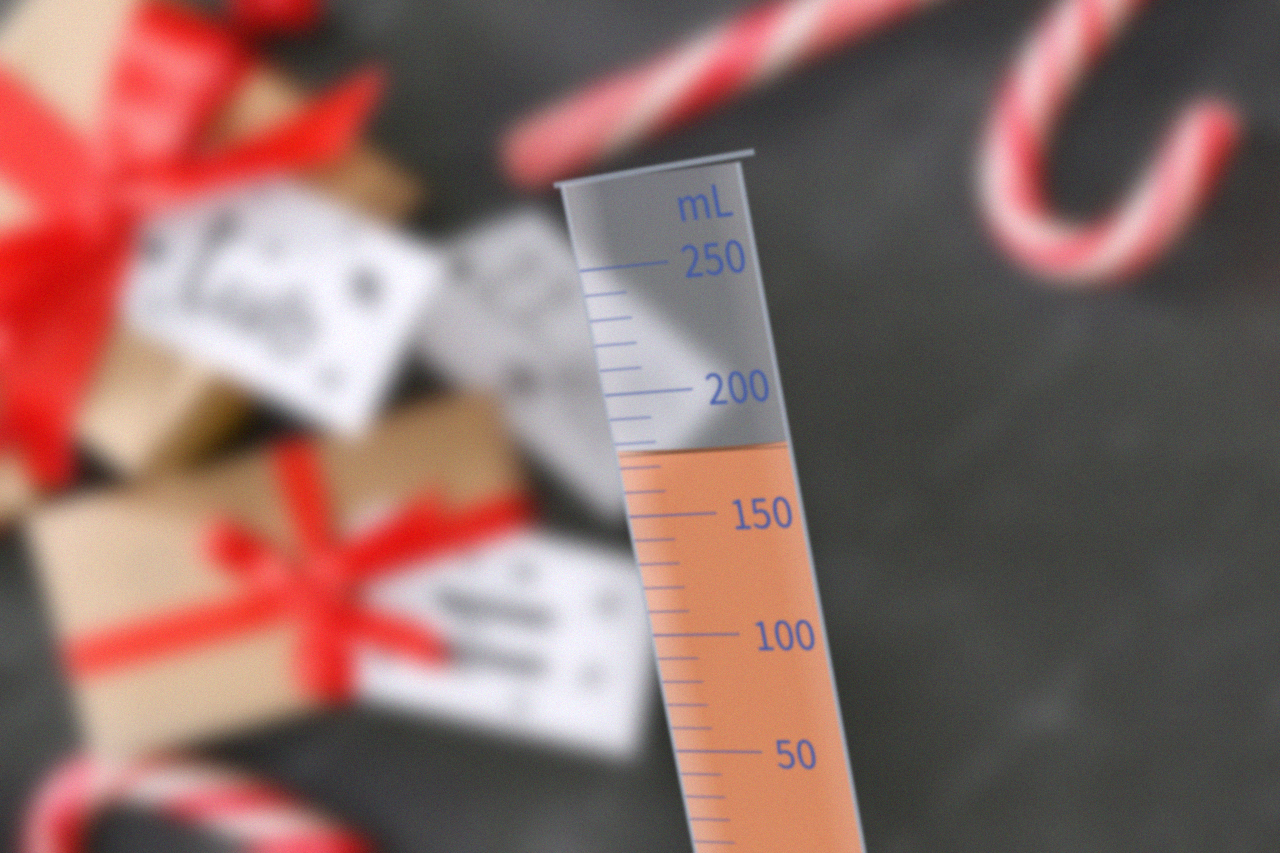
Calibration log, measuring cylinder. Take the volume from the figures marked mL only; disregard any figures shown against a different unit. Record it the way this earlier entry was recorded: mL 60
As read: mL 175
